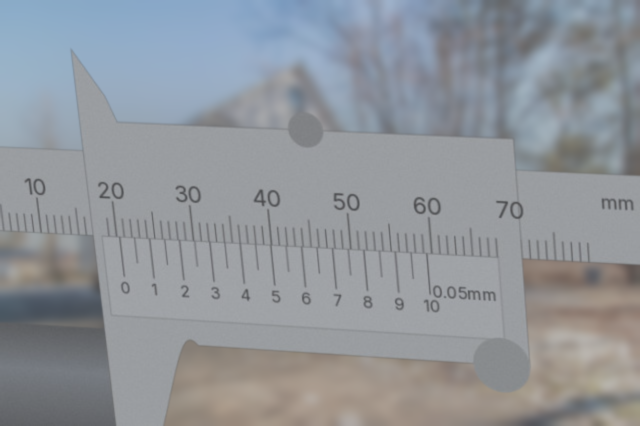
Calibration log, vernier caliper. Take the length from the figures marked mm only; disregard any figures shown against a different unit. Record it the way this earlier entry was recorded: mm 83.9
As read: mm 20.4
